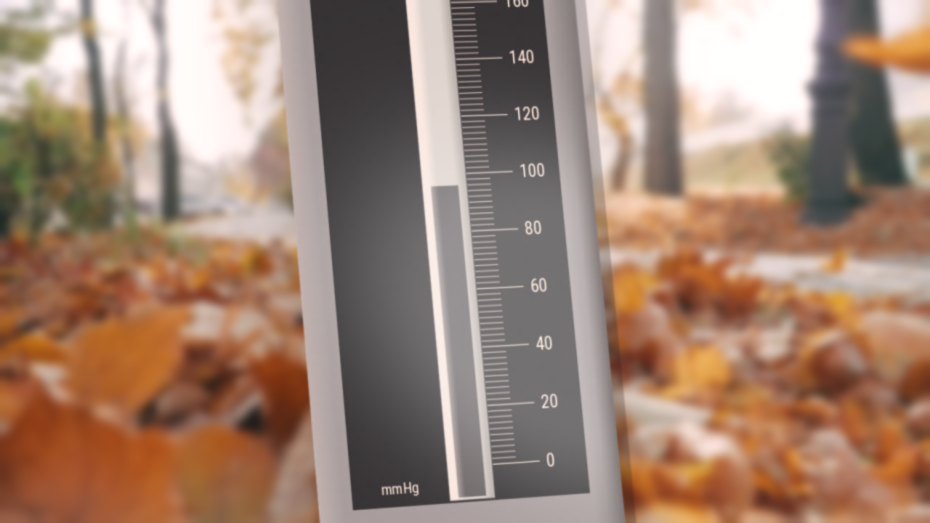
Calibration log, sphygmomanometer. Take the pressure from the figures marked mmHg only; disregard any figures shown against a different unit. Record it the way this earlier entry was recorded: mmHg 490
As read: mmHg 96
